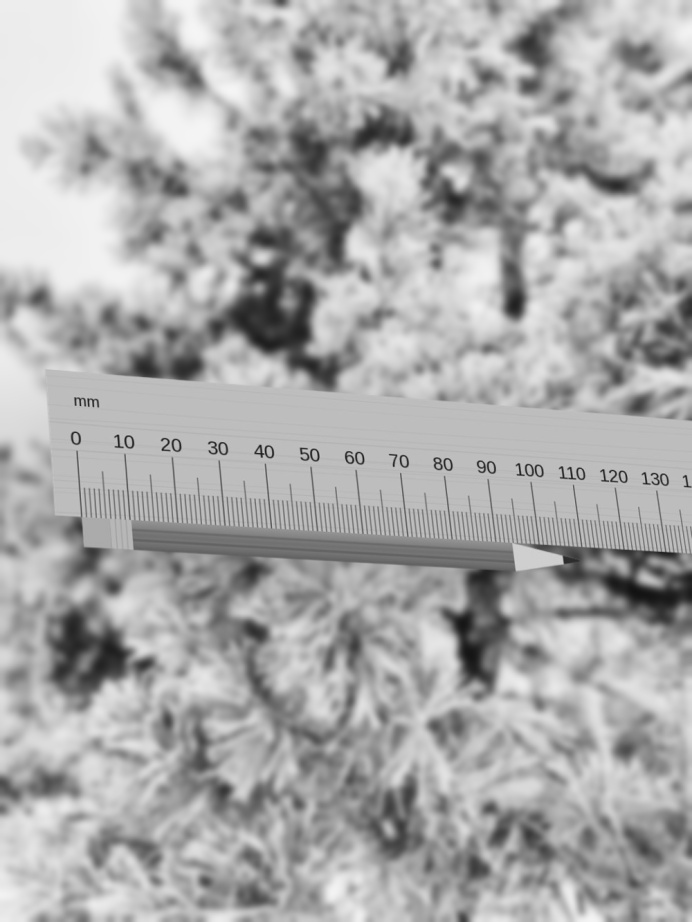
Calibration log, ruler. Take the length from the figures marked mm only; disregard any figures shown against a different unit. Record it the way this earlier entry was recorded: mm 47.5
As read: mm 109
